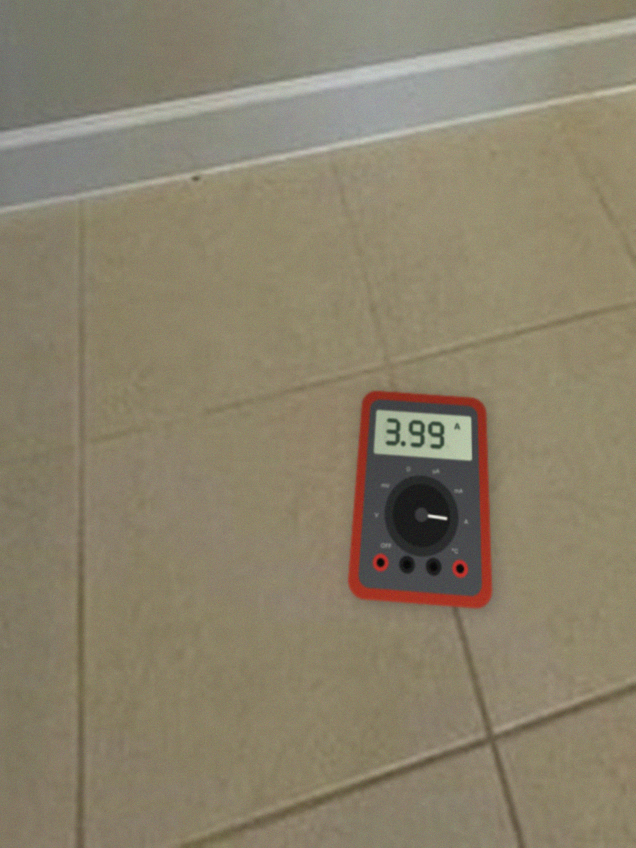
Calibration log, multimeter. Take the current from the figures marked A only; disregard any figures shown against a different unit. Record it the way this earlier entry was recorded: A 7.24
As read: A 3.99
